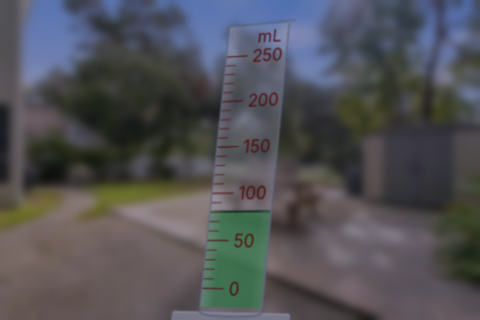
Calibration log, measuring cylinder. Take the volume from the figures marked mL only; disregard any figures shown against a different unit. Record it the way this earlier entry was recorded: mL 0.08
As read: mL 80
